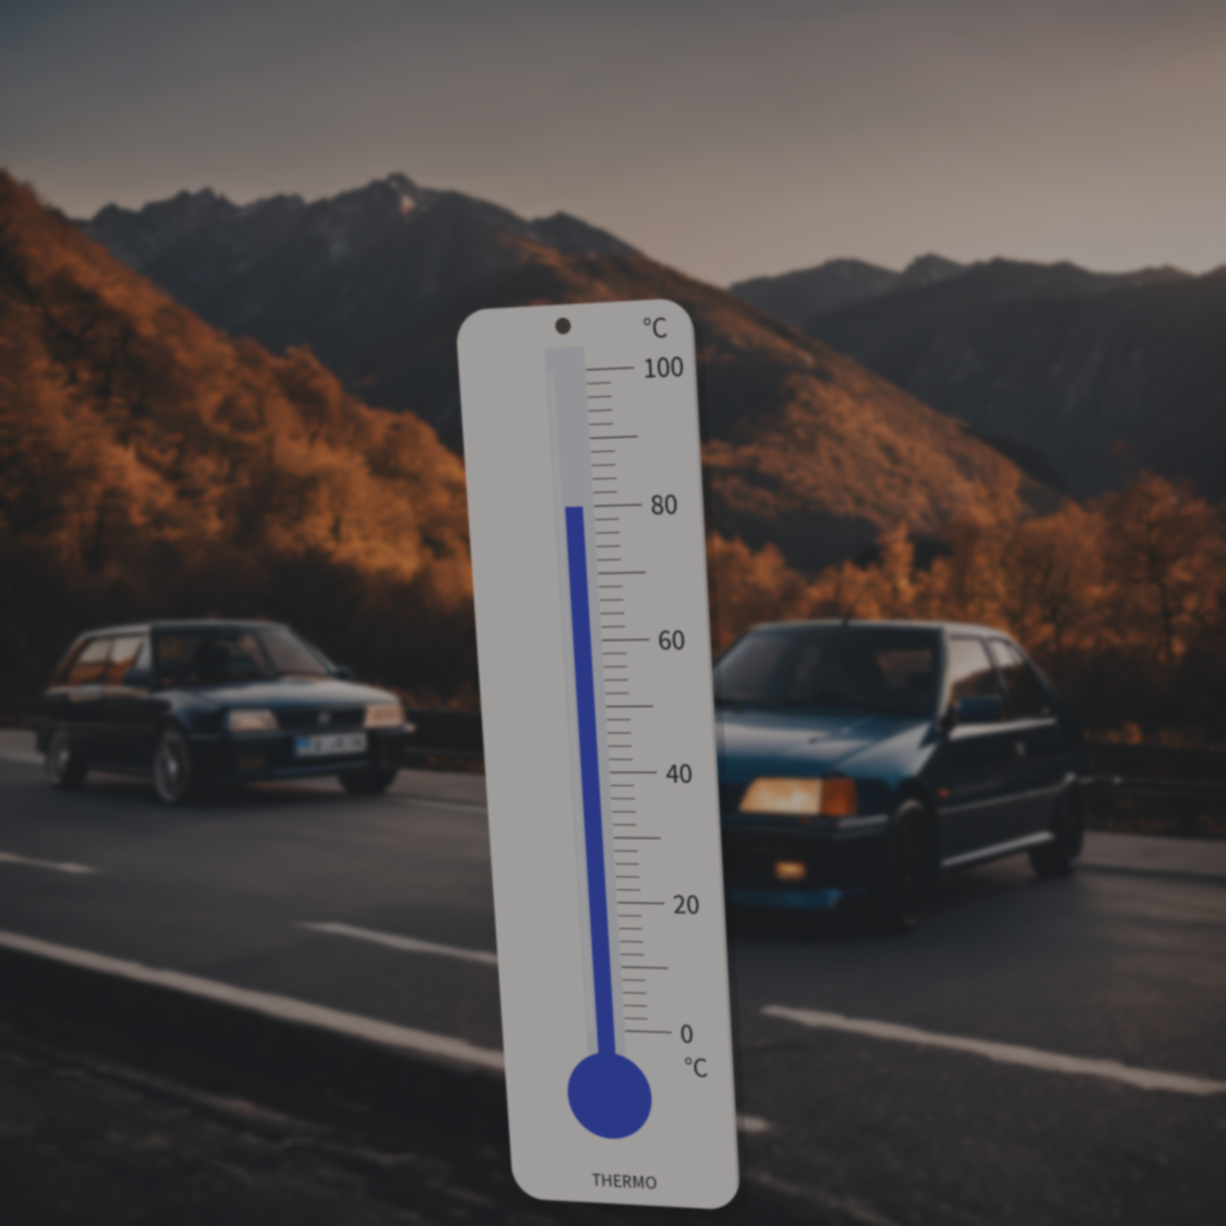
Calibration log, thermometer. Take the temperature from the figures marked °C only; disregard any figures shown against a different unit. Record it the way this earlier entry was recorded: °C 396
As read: °C 80
